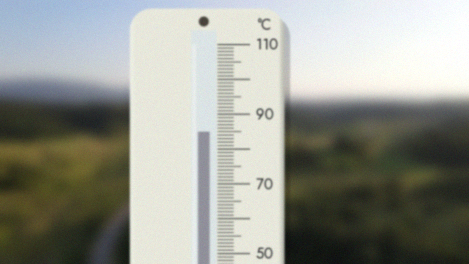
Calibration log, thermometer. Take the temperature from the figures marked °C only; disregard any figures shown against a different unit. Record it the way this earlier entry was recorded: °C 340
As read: °C 85
